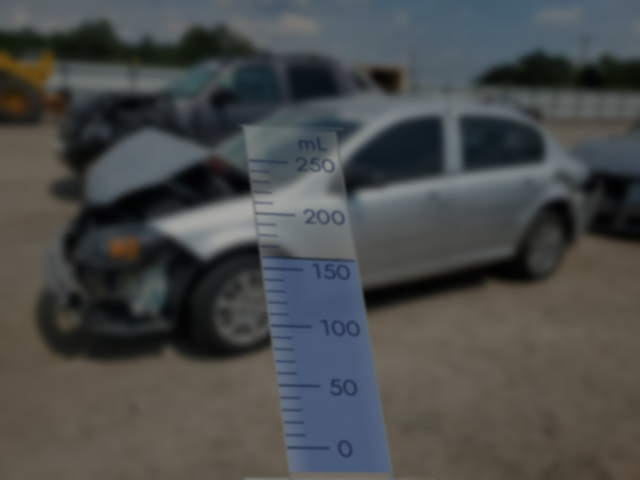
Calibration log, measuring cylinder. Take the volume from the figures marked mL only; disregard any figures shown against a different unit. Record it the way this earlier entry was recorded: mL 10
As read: mL 160
